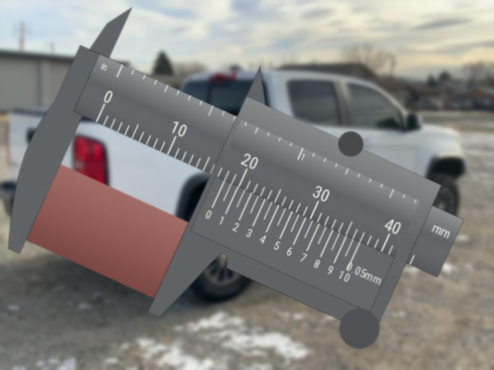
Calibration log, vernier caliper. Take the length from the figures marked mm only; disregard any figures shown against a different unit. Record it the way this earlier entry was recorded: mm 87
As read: mm 18.0
